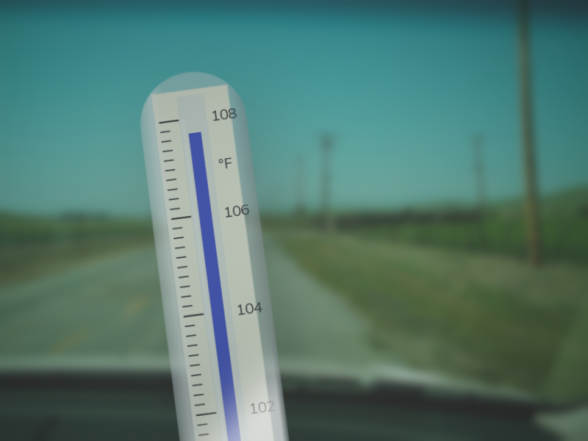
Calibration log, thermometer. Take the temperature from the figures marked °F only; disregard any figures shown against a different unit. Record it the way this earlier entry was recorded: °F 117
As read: °F 107.7
